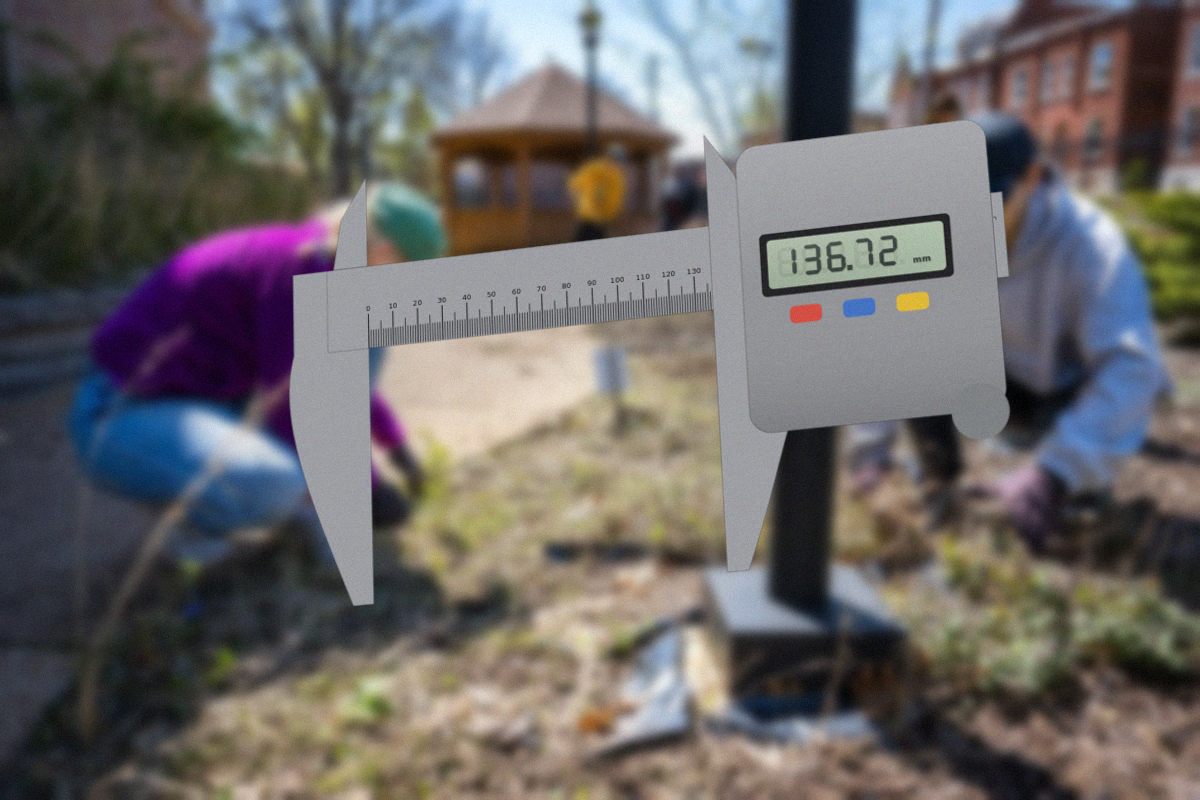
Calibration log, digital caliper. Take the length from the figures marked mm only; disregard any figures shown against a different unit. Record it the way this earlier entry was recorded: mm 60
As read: mm 136.72
